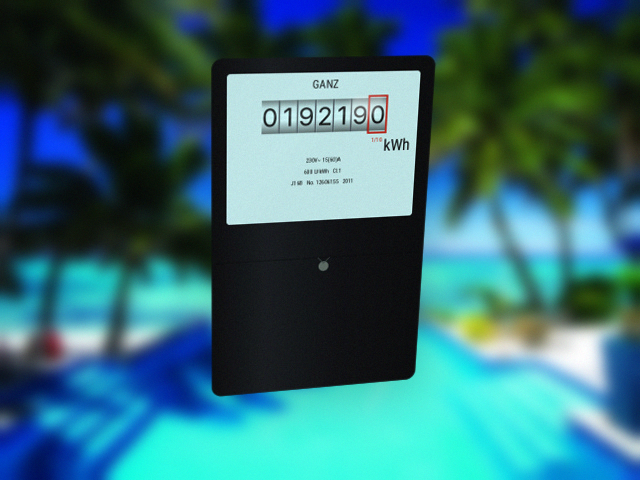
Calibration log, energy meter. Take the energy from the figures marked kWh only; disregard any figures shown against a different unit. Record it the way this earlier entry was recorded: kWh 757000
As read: kWh 19219.0
